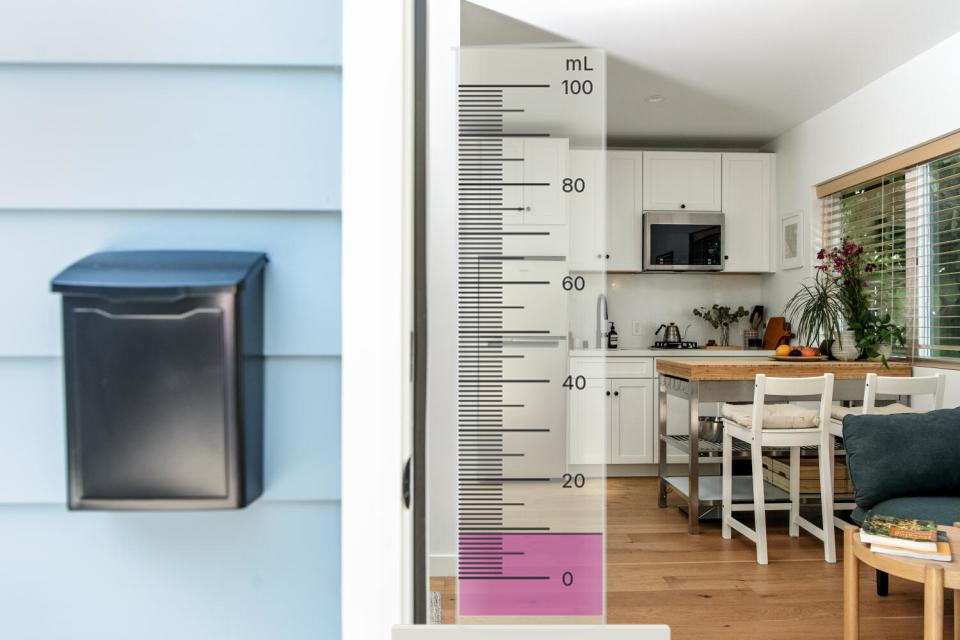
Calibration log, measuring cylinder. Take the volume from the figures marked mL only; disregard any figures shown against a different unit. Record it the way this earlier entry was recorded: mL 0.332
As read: mL 9
